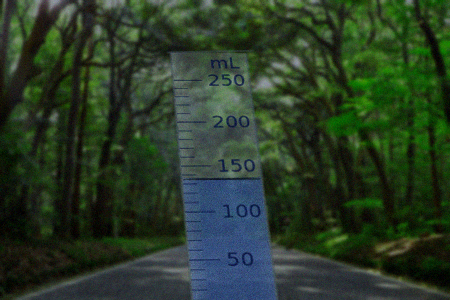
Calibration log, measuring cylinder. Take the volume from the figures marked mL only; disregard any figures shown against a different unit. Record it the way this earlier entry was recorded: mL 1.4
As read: mL 135
